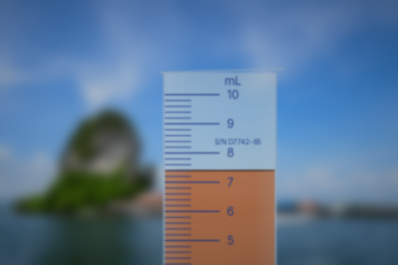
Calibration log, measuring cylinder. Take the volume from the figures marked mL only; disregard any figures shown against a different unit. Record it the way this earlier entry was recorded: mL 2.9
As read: mL 7.4
